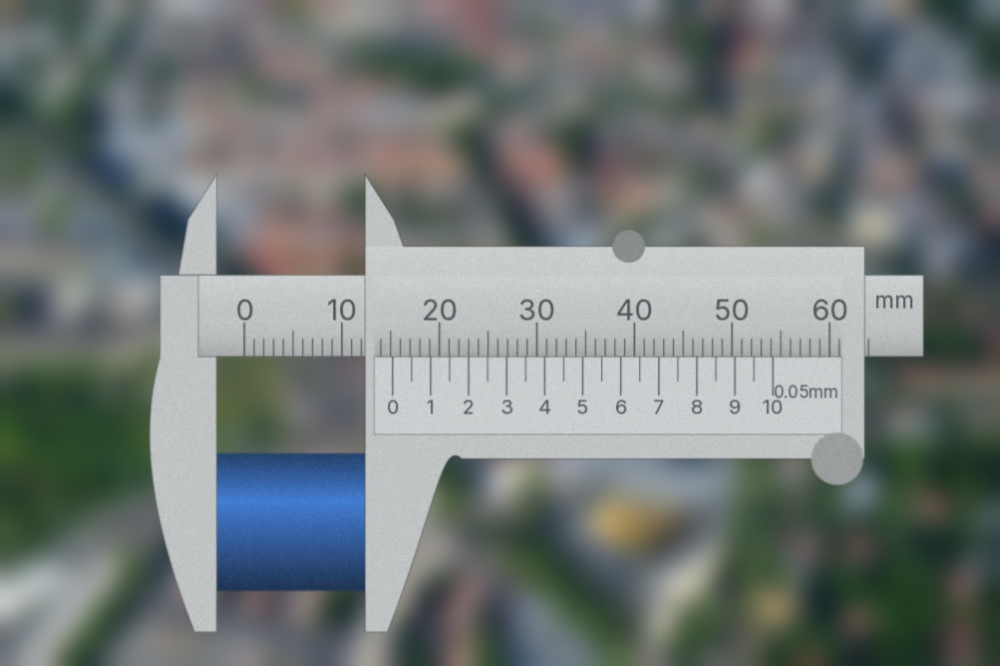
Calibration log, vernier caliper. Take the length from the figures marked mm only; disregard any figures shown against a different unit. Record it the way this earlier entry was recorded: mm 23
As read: mm 15.2
